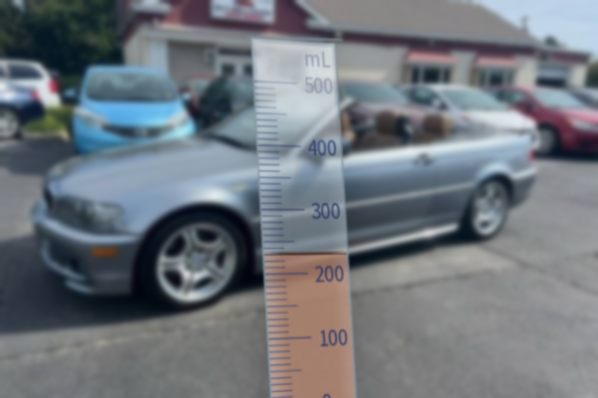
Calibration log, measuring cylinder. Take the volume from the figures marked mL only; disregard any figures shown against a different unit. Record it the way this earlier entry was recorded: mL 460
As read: mL 230
